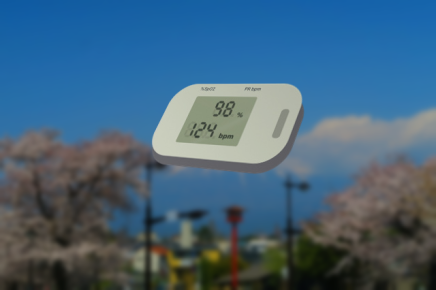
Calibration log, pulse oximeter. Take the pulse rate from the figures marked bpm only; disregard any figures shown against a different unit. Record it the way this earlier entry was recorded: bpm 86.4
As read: bpm 124
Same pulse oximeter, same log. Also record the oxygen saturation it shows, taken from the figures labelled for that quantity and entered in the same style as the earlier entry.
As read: % 98
